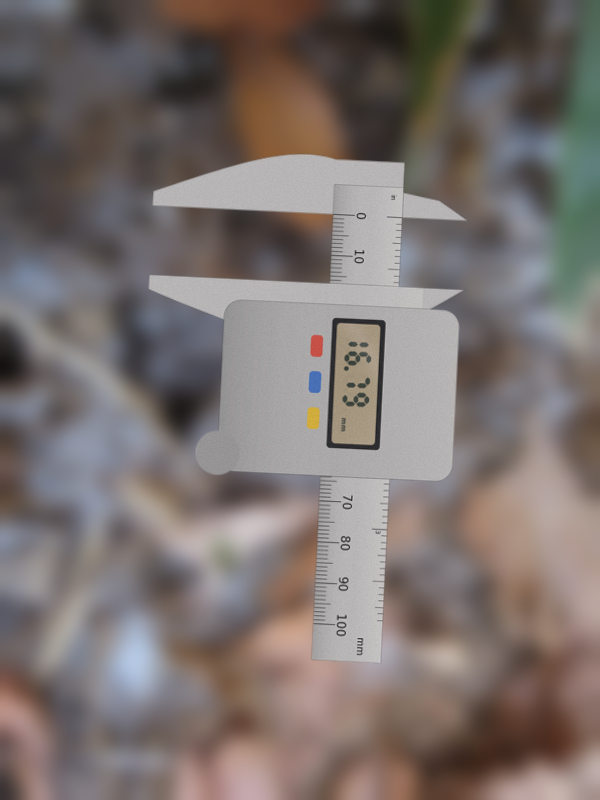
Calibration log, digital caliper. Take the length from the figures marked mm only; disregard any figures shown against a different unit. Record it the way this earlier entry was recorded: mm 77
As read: mm 16.79
